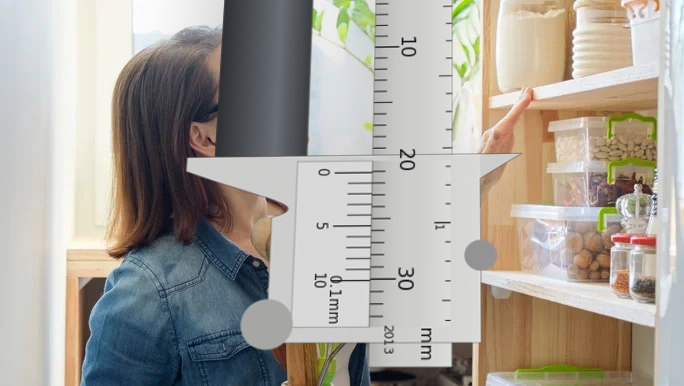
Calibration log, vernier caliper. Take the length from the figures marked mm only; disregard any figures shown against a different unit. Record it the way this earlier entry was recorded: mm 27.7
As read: mm 21.1
